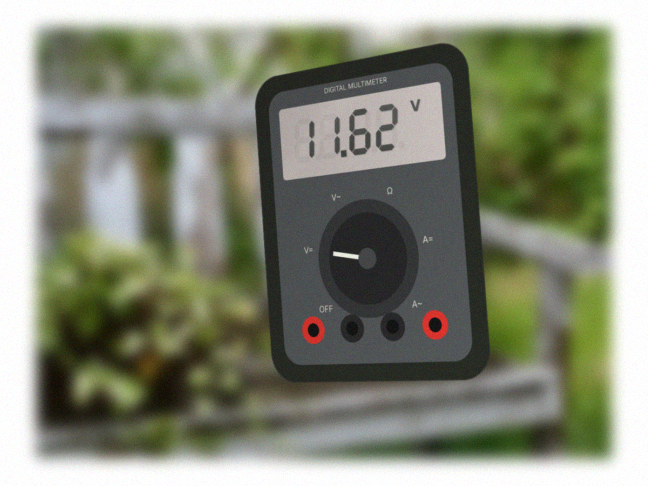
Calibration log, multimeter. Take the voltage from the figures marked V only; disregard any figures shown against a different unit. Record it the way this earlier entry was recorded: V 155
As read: V 11.62
